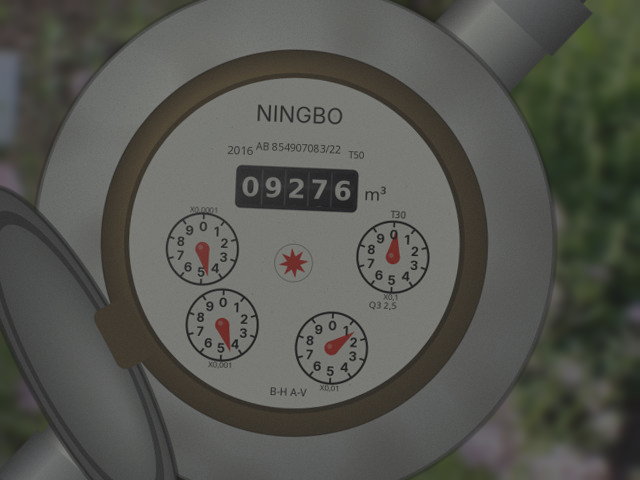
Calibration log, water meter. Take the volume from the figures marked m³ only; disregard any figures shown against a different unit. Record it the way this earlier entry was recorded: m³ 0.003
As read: m³ 9276.0144
